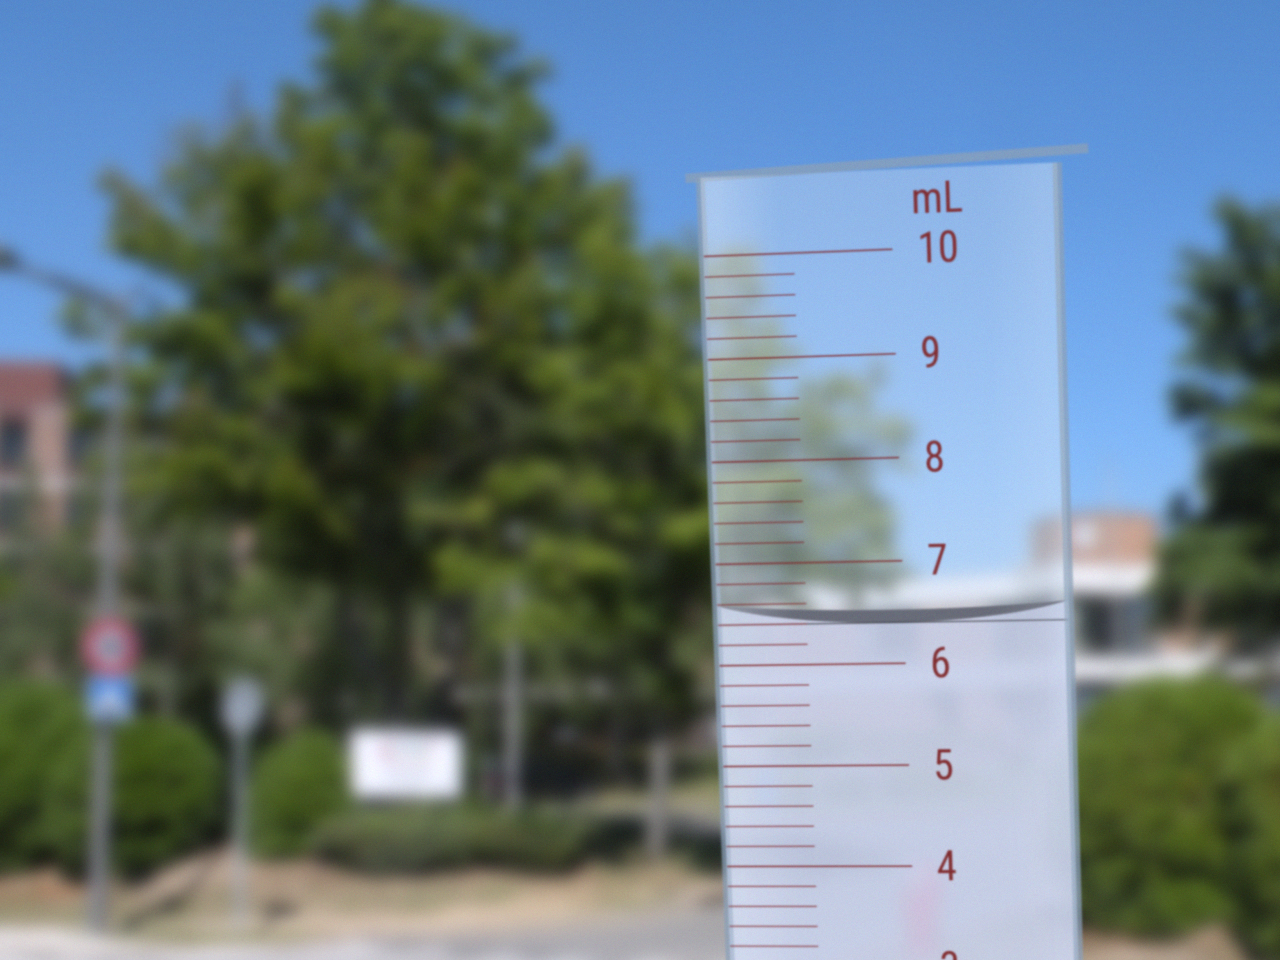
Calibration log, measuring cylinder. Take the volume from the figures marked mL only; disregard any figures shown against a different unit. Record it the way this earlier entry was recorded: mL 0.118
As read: mL 6.4
